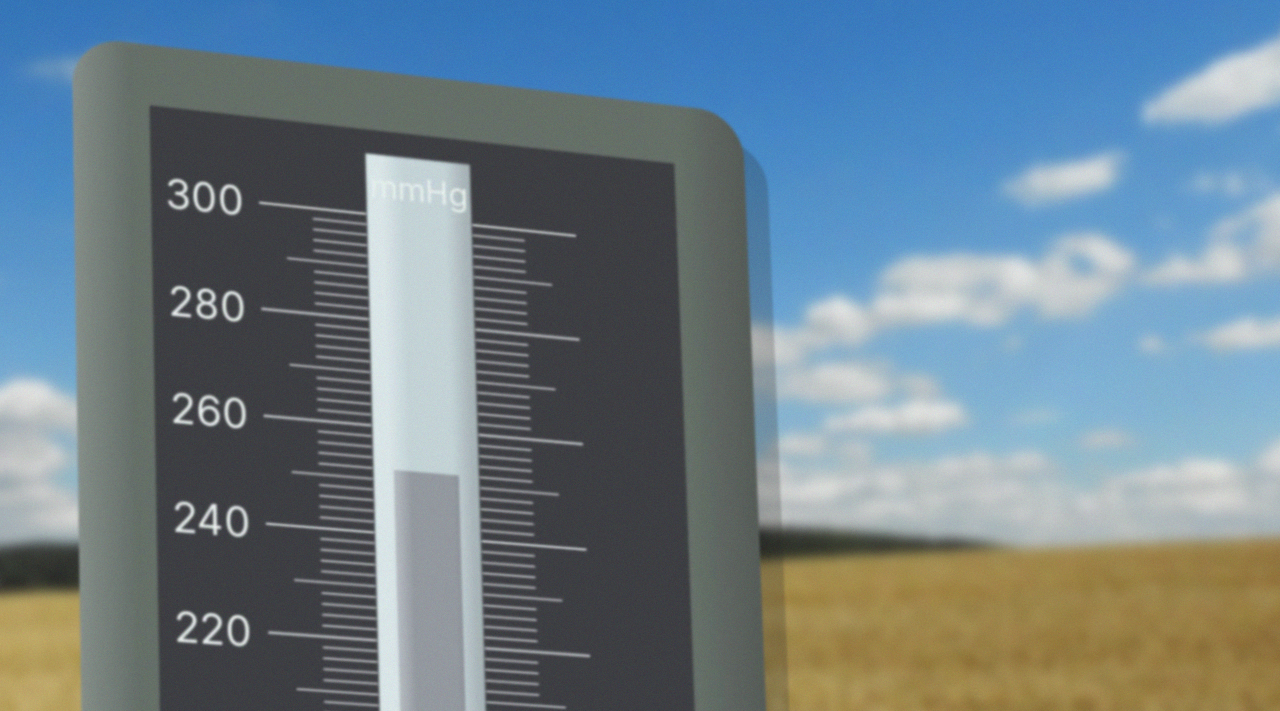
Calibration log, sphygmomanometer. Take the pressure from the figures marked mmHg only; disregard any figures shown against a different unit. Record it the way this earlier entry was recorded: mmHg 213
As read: mmHg 252
